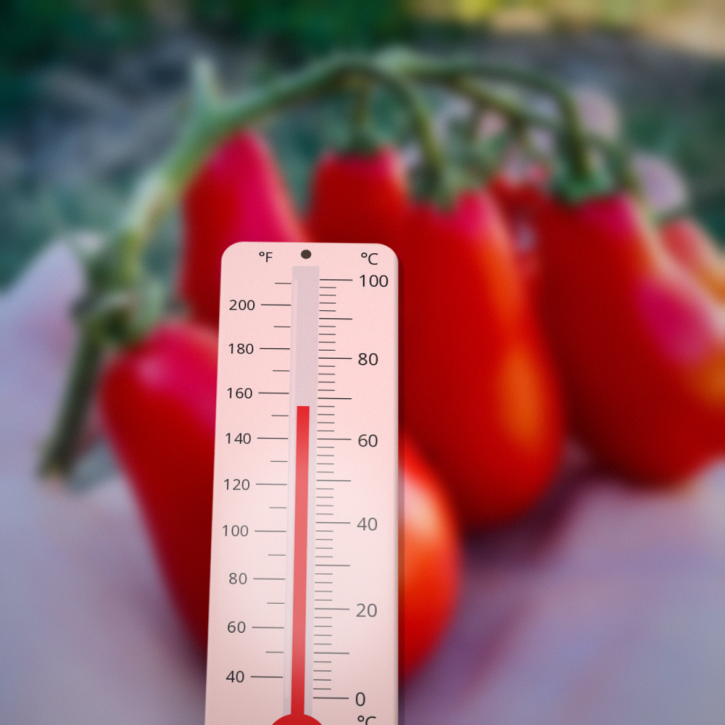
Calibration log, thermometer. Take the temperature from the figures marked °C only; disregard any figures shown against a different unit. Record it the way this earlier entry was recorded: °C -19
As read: °C 68
